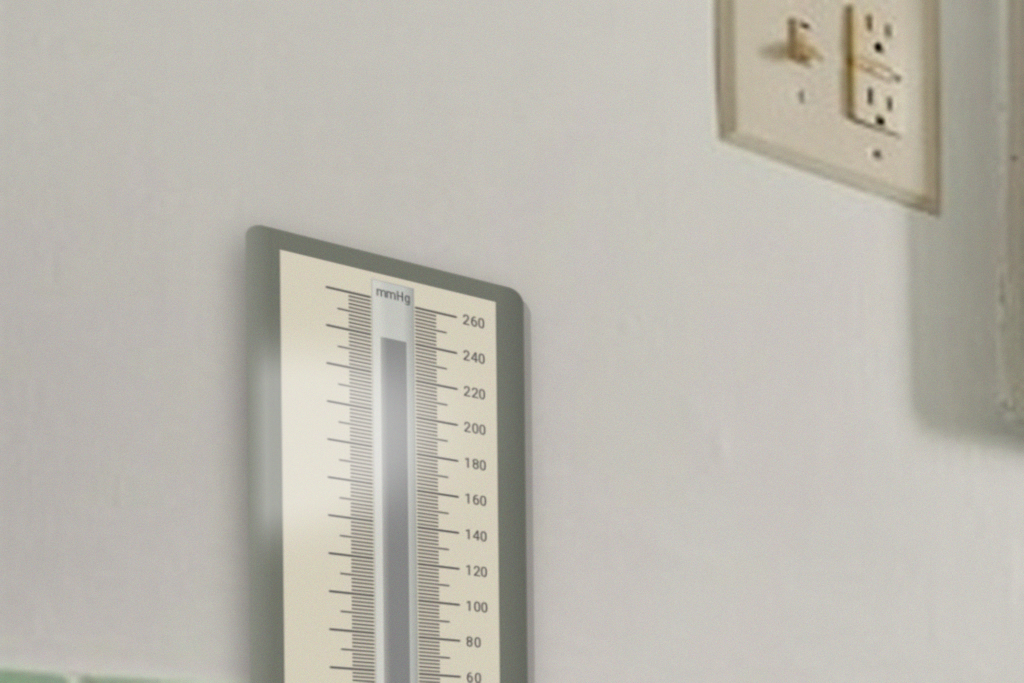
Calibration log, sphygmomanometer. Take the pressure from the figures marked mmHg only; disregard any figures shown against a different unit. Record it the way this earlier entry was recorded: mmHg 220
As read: mmHg 240
